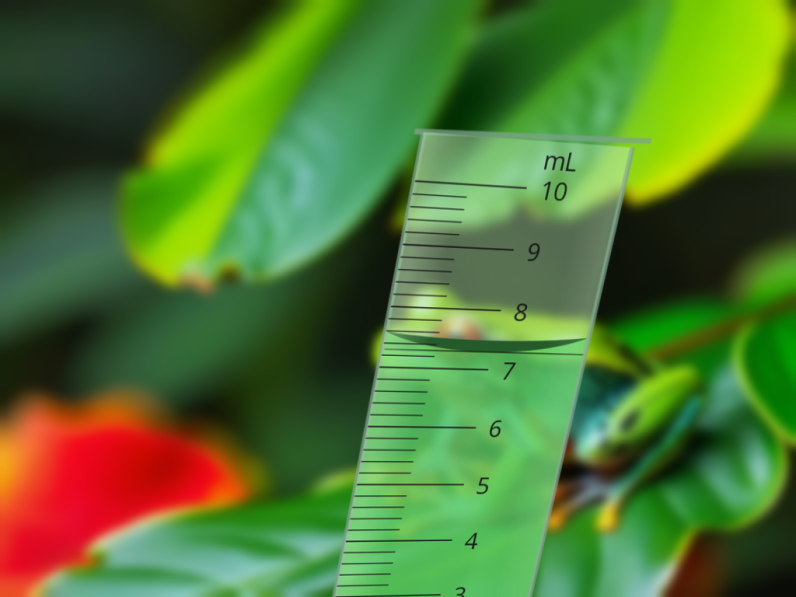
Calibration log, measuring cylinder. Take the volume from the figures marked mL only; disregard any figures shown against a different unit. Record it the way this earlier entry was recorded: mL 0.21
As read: mL 7.3
